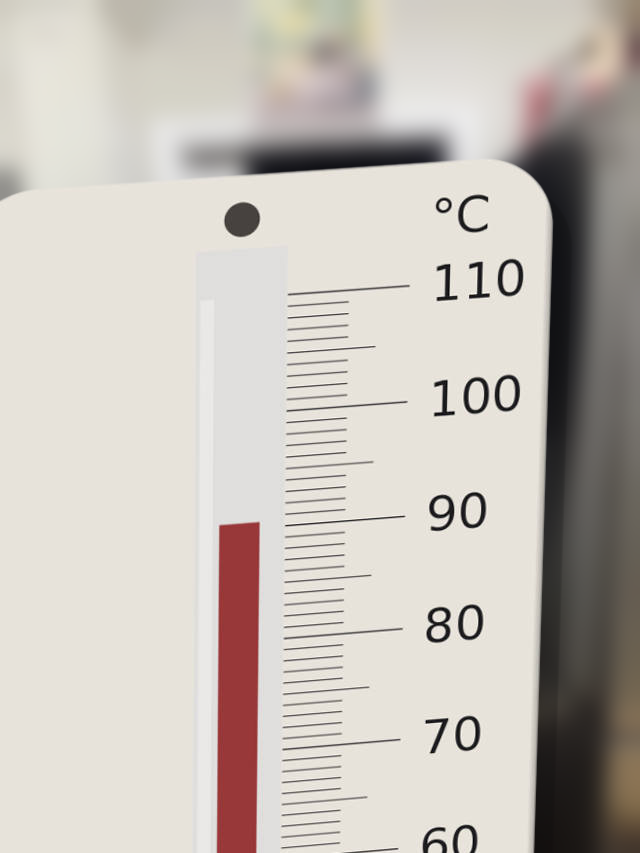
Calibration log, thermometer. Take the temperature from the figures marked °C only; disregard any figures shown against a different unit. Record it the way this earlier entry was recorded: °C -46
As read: °C 90.5
